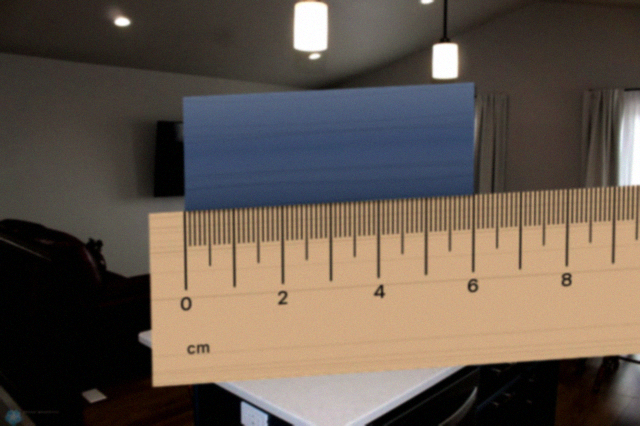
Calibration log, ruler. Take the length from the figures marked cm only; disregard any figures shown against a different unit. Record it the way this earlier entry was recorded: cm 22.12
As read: cm 6
